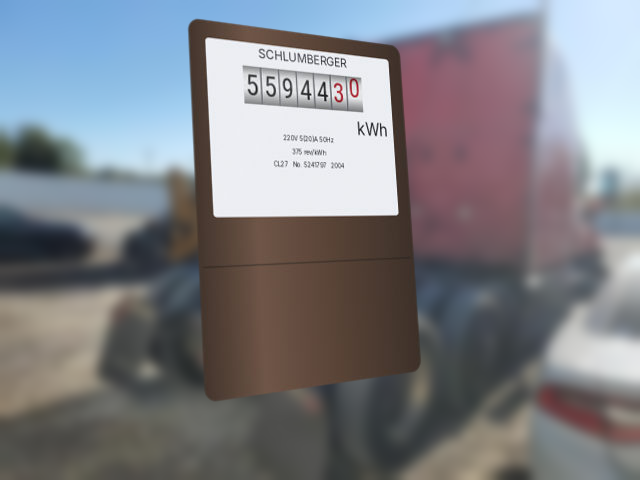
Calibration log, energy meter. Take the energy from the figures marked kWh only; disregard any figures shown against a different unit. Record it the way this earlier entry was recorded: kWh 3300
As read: kWh 55944.30
